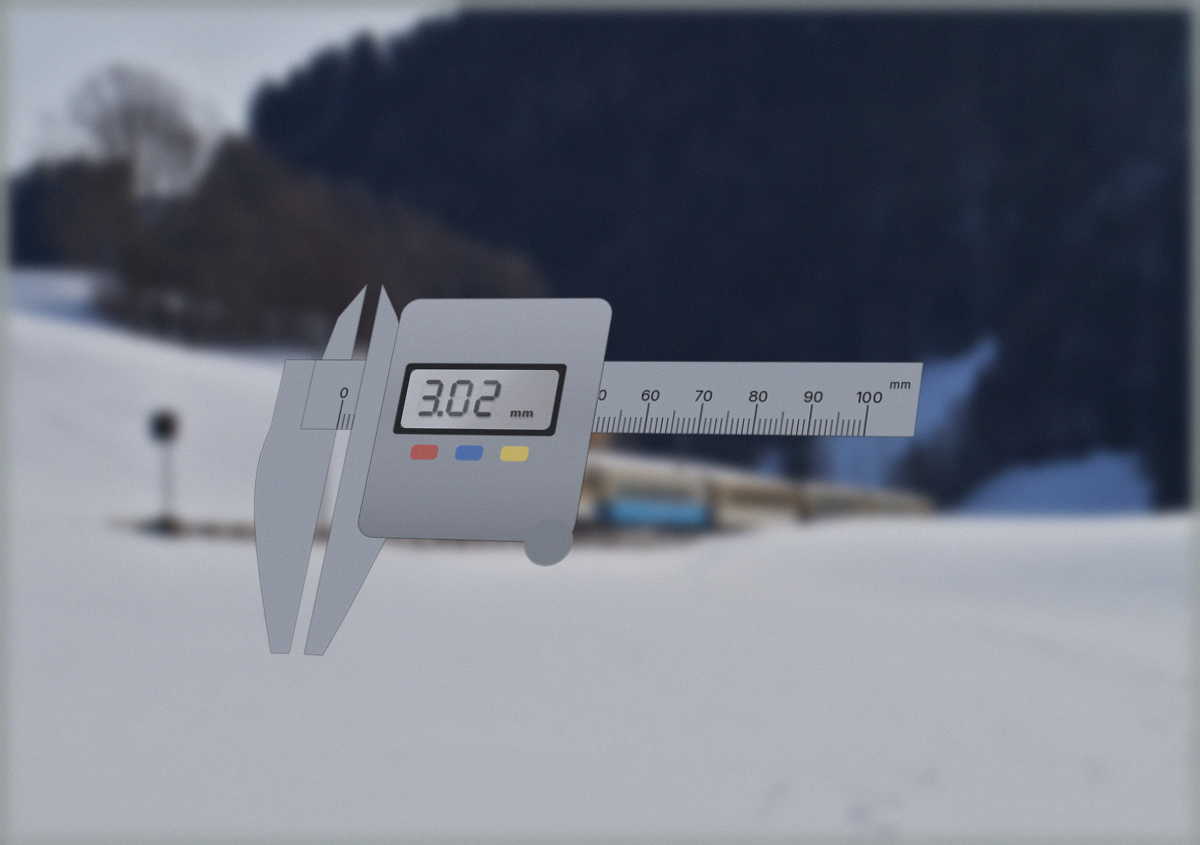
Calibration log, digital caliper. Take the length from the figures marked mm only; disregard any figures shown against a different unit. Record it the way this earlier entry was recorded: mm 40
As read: mm 3.02
